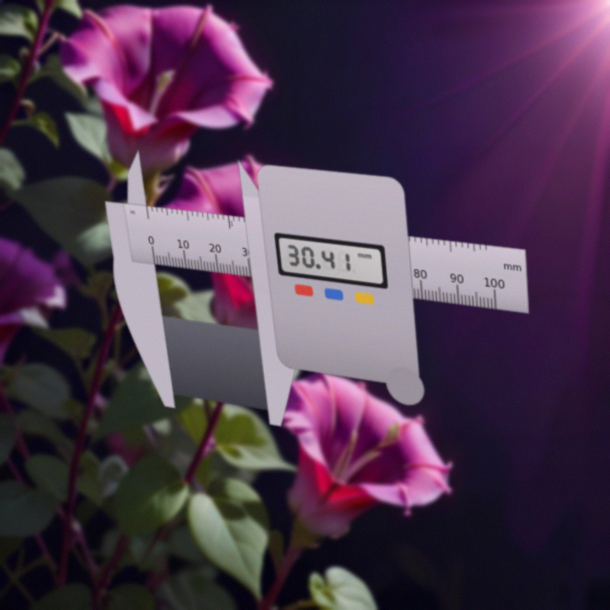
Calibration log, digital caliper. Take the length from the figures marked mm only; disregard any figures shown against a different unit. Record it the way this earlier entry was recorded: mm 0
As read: mm 30.41
